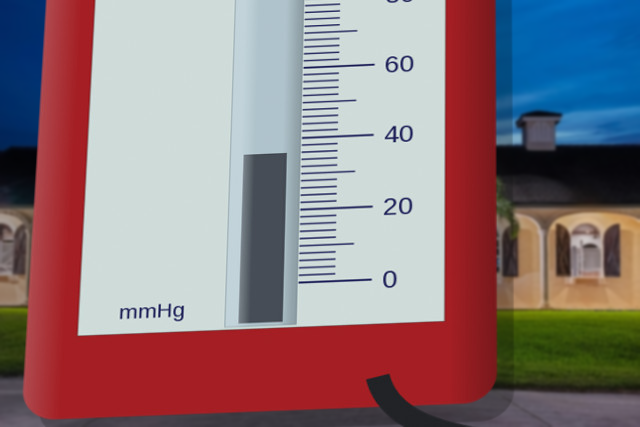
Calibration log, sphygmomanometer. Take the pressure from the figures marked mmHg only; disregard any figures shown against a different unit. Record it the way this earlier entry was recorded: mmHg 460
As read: mmHg 36
